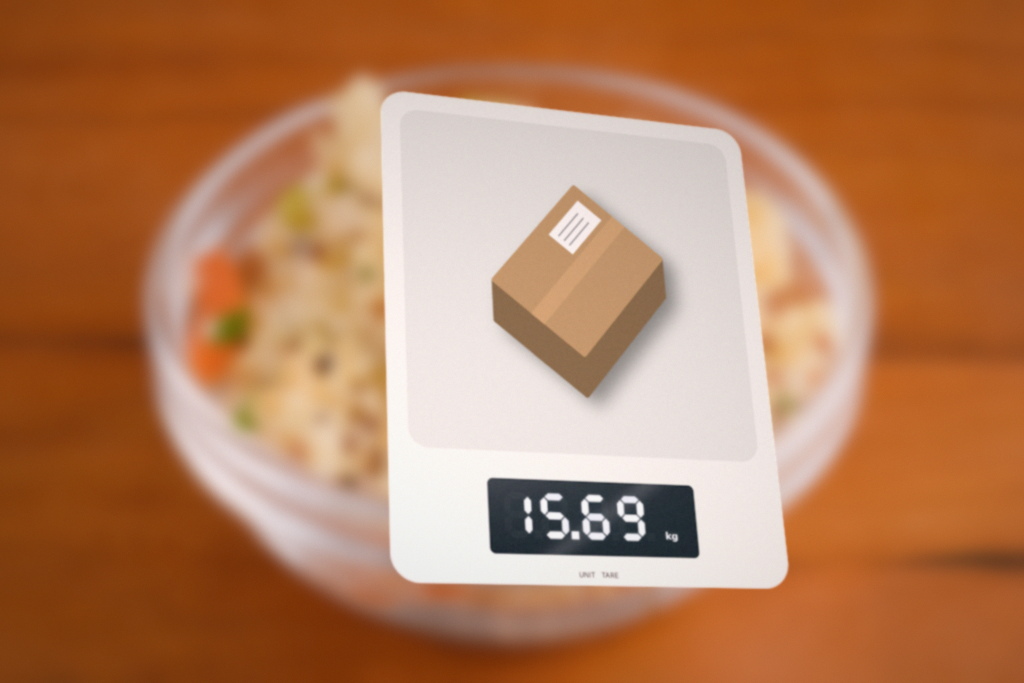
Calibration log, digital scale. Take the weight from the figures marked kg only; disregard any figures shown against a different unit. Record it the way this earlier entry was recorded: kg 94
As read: kg 15.69
